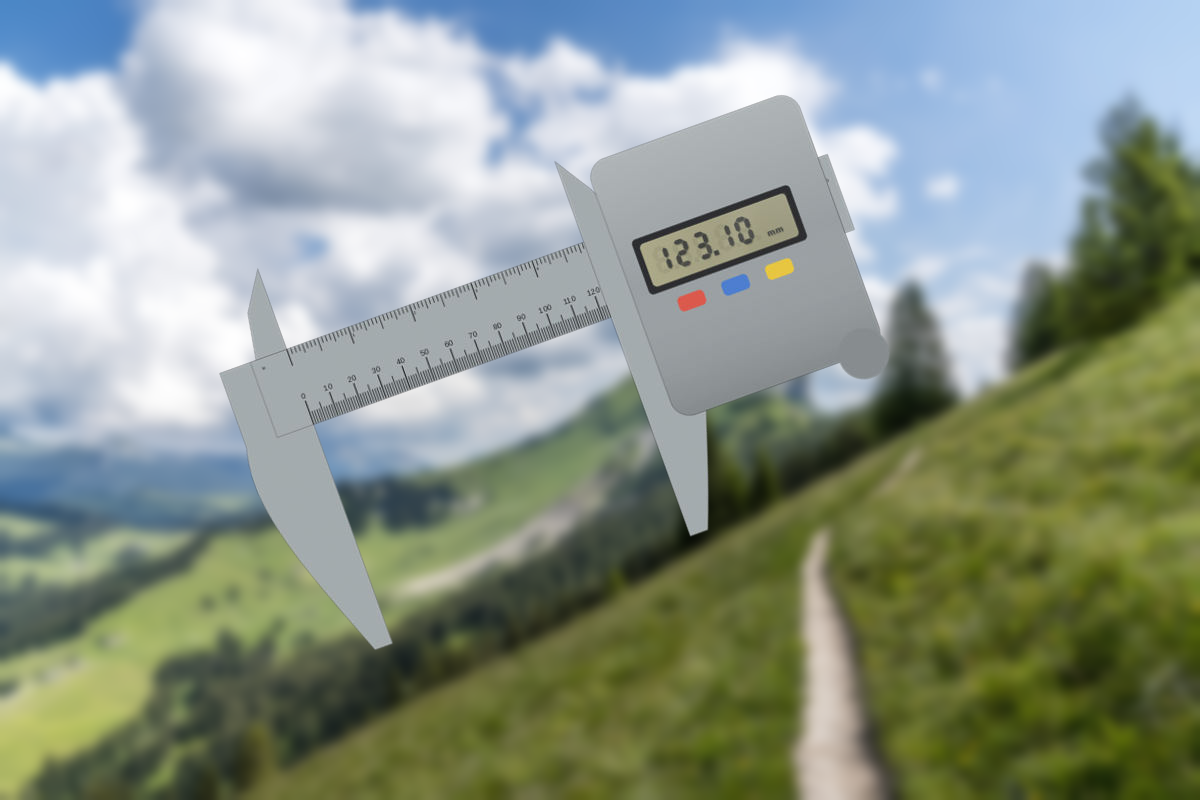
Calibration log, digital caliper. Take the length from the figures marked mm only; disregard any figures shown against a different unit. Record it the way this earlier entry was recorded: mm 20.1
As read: mm 123.10
